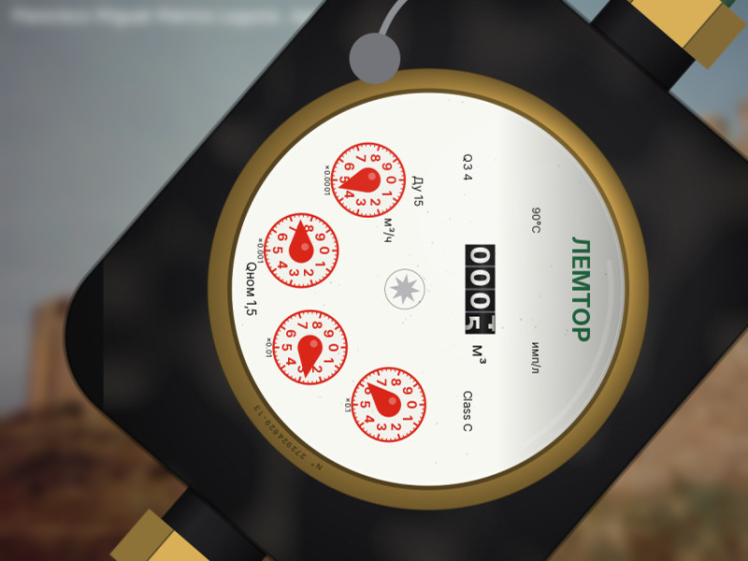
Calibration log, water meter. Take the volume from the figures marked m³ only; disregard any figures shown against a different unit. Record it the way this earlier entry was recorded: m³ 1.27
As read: m³ 4.6274
